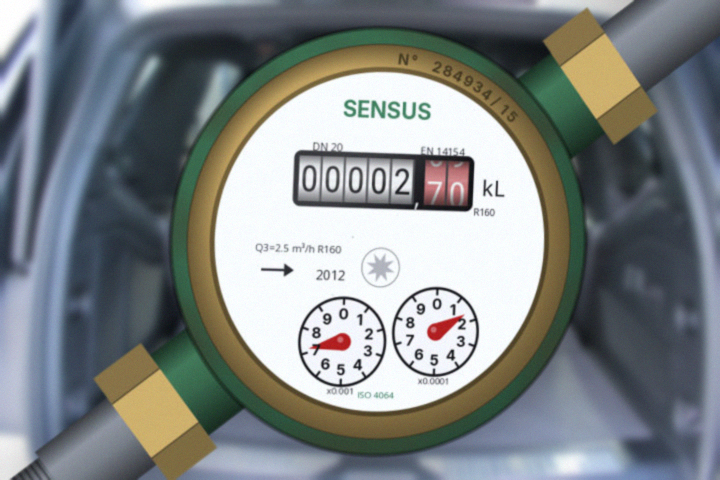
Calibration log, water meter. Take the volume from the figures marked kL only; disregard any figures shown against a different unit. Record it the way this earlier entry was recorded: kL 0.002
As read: kL 2.6971
